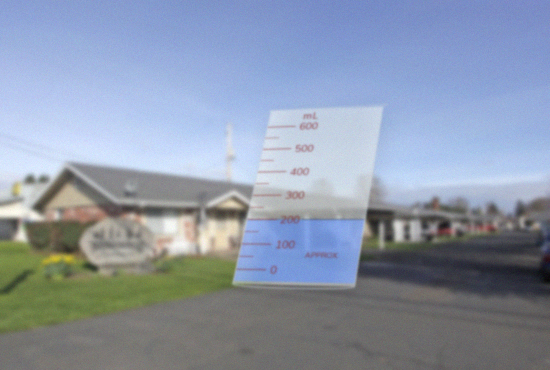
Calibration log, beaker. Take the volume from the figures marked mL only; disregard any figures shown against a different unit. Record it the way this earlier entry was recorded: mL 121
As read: mL 200
